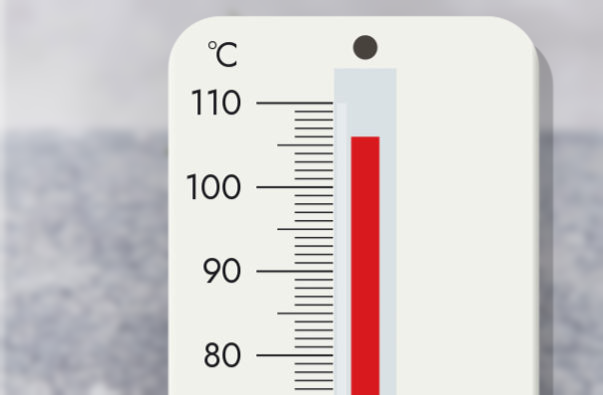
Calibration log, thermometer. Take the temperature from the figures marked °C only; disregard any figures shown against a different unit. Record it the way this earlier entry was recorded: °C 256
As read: °C 106
